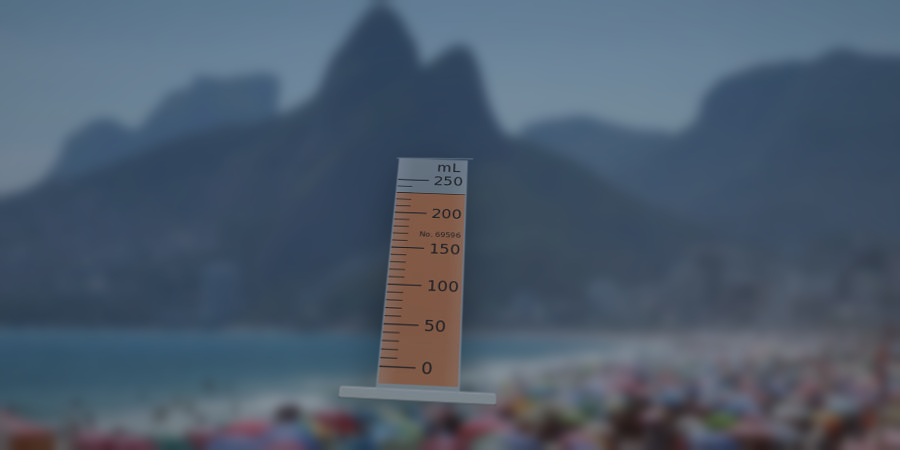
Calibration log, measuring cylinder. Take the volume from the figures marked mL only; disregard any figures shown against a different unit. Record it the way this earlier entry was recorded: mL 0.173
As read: mL 230
